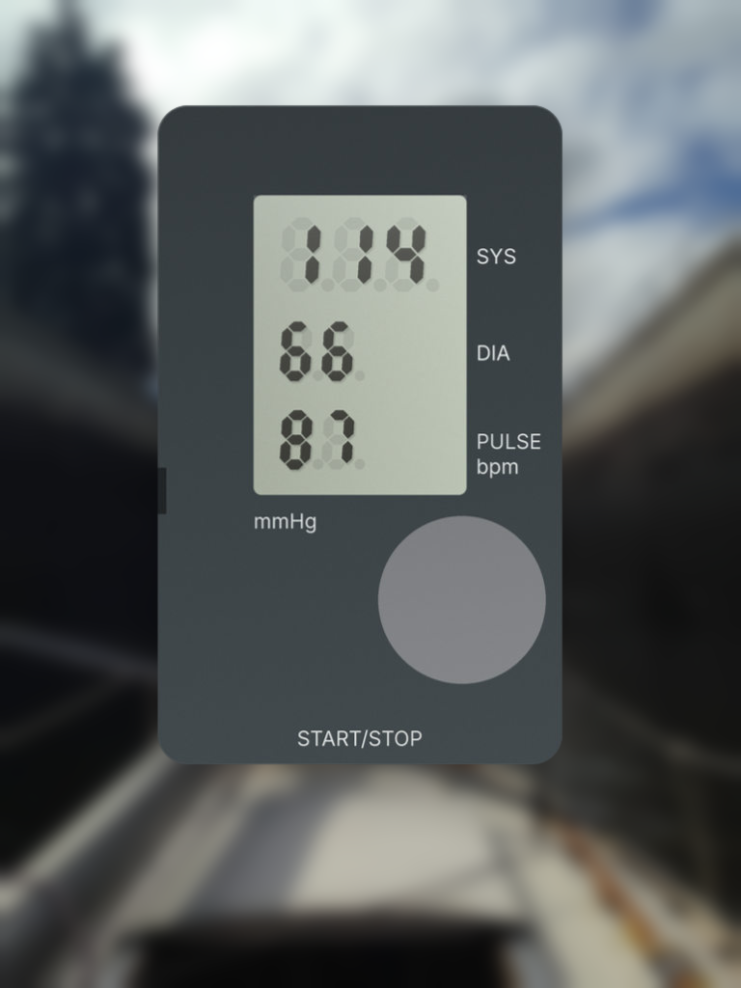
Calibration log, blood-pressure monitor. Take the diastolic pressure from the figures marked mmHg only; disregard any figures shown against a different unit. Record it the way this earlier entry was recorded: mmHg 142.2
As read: mmHg 66
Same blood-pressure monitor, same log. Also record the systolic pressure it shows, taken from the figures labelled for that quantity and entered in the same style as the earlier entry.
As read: mmHg 114
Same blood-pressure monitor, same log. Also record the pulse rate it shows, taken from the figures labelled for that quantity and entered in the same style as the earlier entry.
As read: bpm 87
